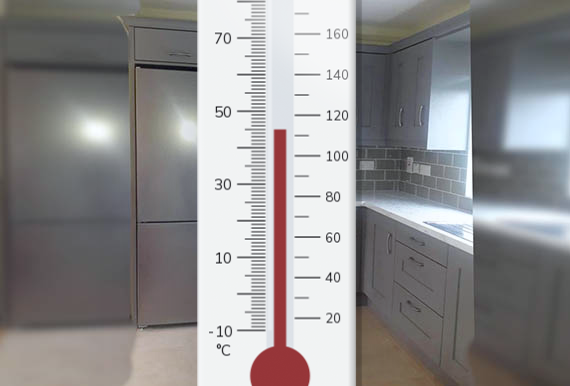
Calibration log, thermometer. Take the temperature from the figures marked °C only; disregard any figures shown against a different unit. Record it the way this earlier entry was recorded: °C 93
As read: °C 45
